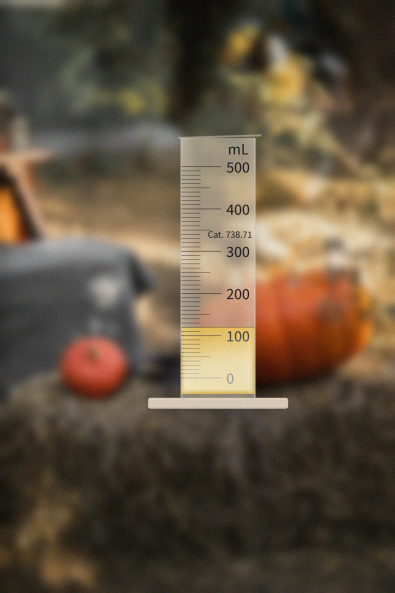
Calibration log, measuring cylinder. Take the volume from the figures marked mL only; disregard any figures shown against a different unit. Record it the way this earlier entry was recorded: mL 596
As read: mL 120
